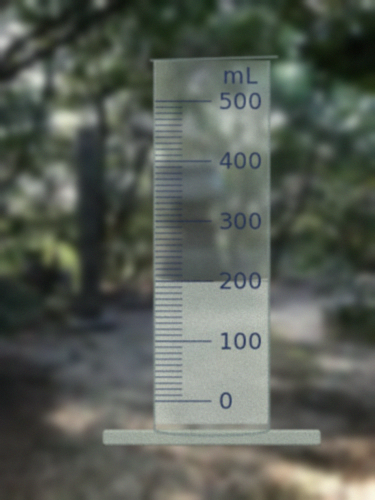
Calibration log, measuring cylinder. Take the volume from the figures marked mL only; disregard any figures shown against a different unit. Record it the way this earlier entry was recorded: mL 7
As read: mL 200
